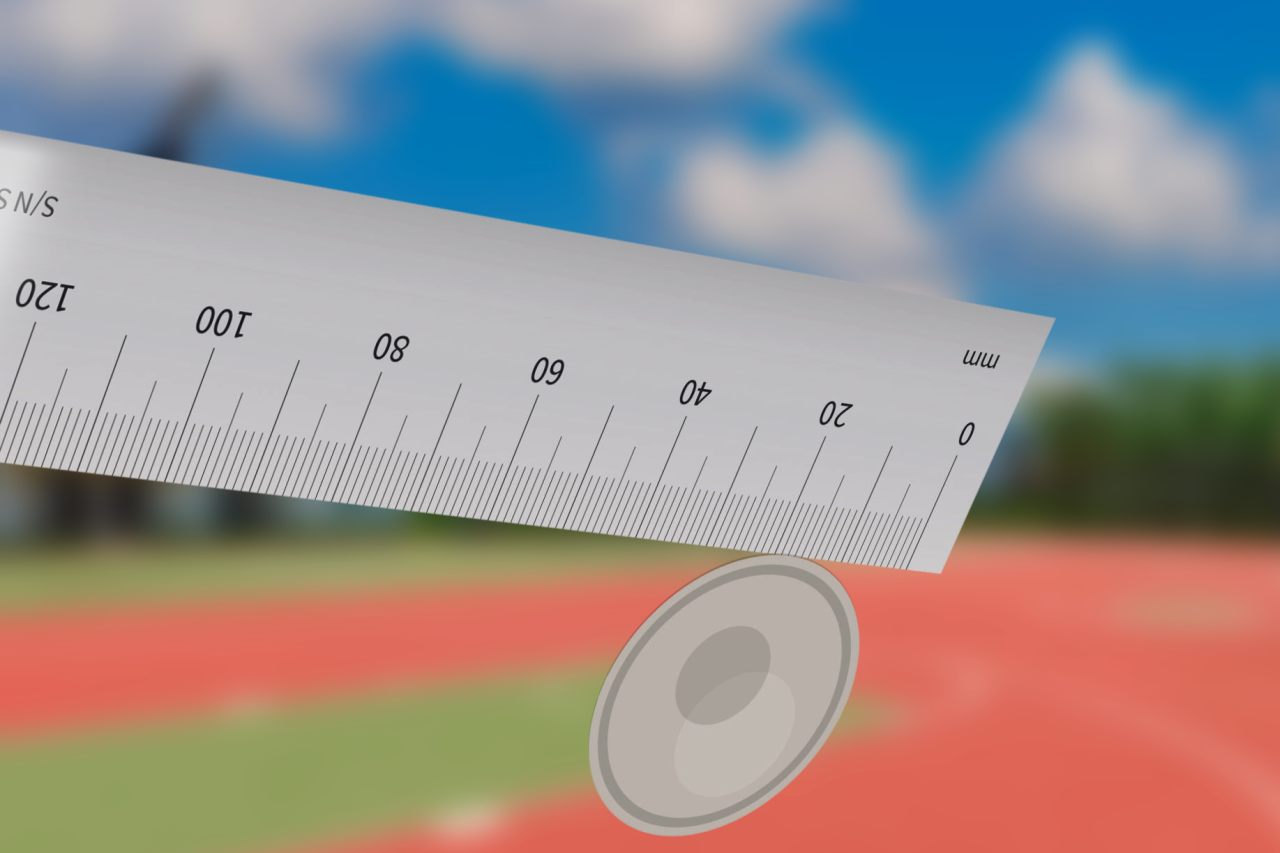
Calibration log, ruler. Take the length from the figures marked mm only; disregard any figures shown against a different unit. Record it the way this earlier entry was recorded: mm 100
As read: mm 36
